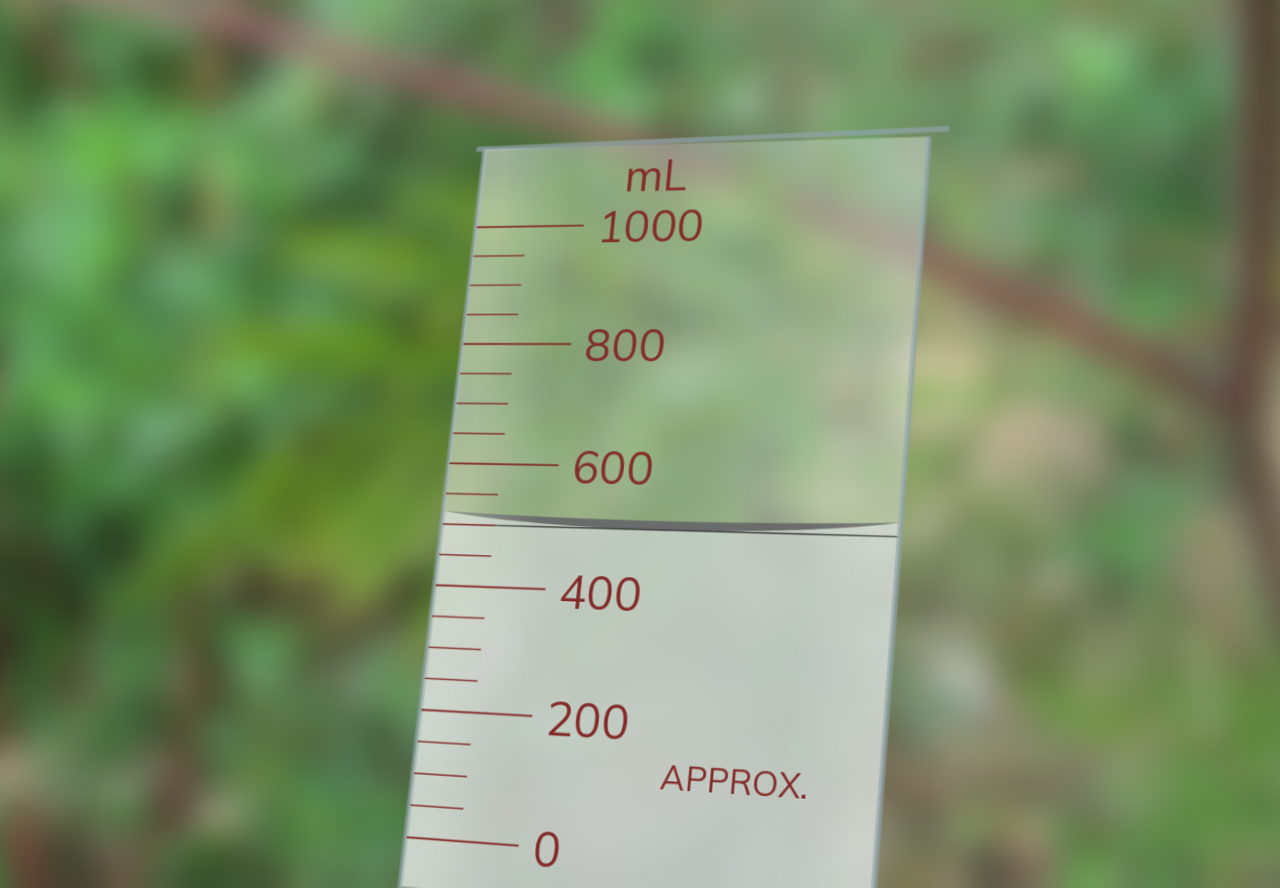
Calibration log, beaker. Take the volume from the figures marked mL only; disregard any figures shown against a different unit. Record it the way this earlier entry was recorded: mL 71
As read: mL 500
